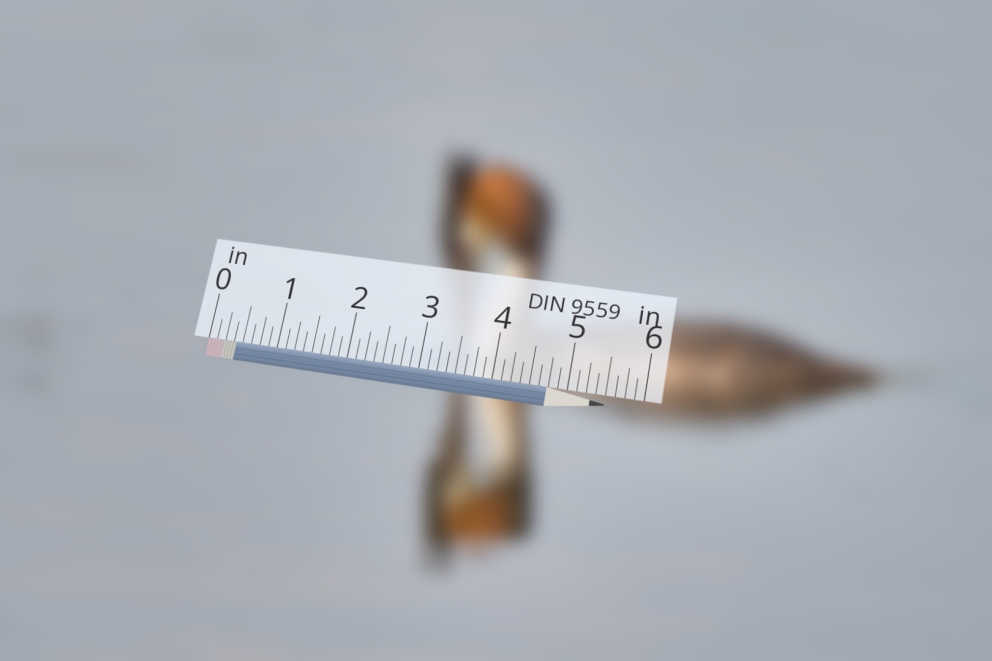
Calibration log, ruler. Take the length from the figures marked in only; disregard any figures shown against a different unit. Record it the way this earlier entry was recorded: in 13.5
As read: in 5.5
